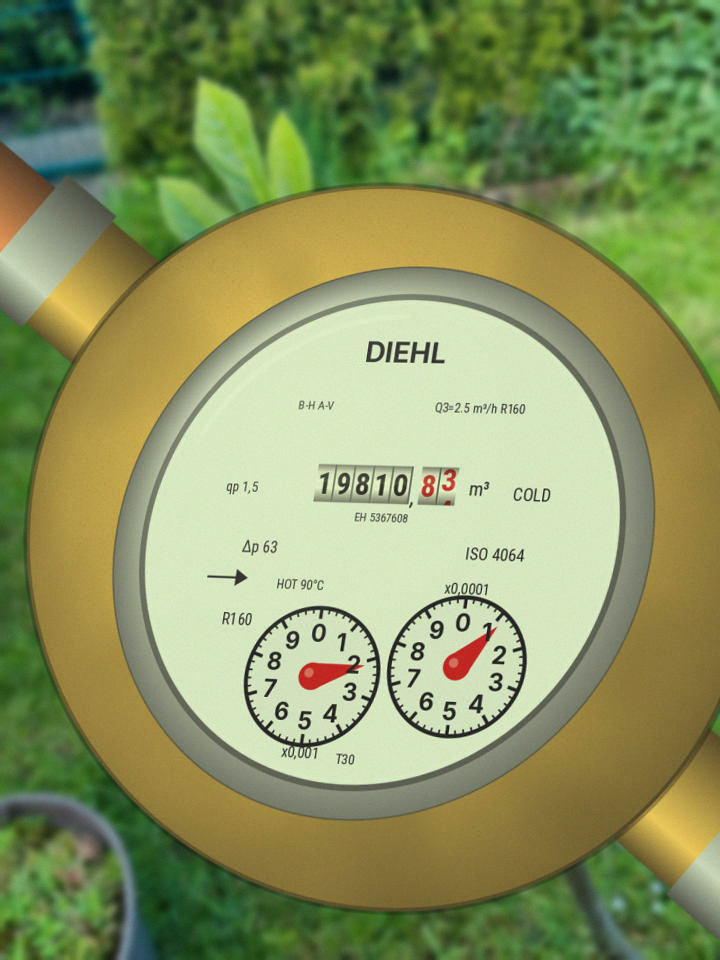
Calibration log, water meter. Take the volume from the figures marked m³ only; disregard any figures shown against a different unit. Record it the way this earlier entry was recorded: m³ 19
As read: m³ 19810.8321
